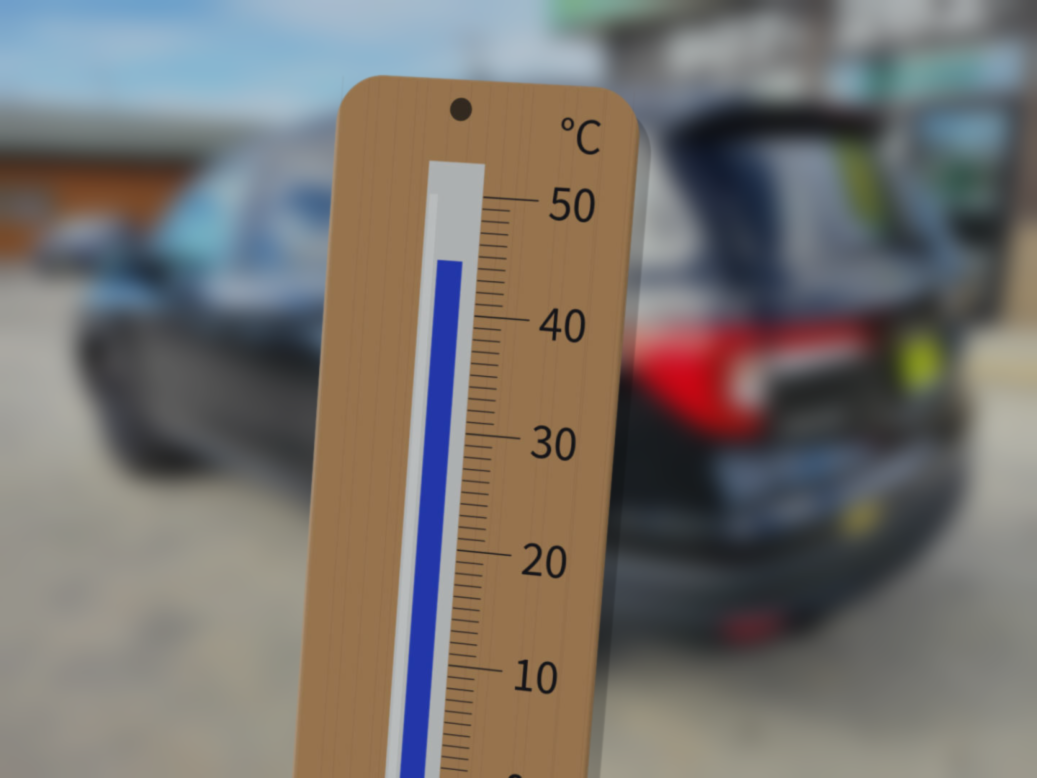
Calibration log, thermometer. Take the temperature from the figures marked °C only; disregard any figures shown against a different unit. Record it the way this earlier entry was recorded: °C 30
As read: °C 44.5
